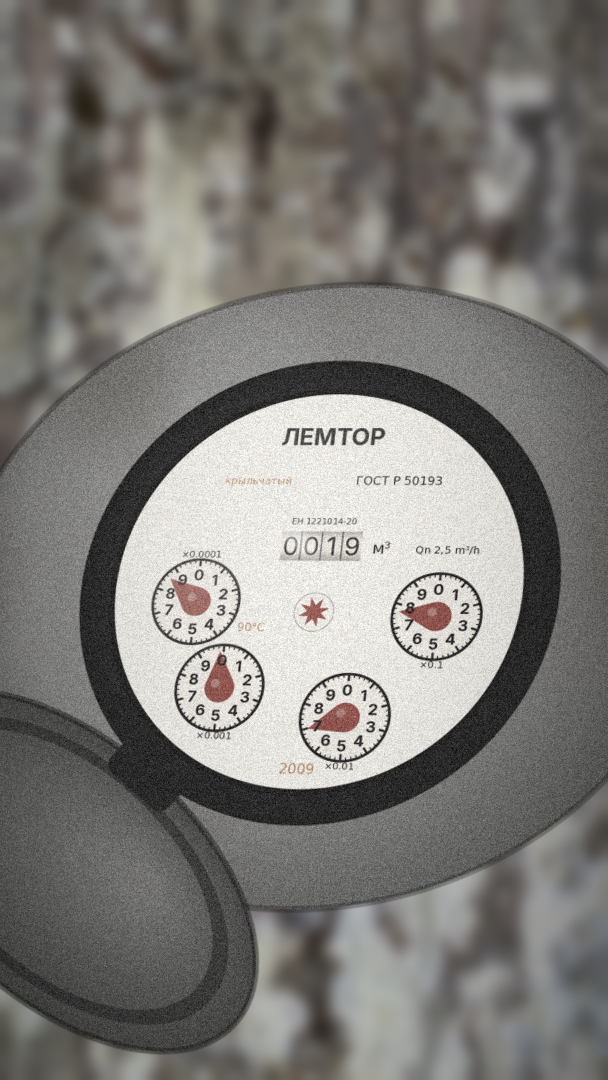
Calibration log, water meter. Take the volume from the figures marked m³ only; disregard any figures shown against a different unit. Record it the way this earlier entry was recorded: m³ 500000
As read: m³ 19.7698
